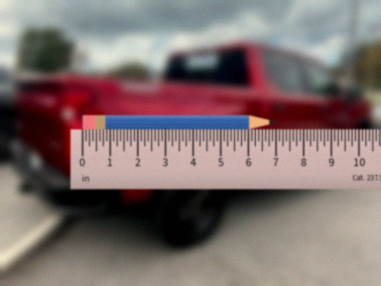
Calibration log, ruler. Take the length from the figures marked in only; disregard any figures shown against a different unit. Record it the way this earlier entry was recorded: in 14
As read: in 7
